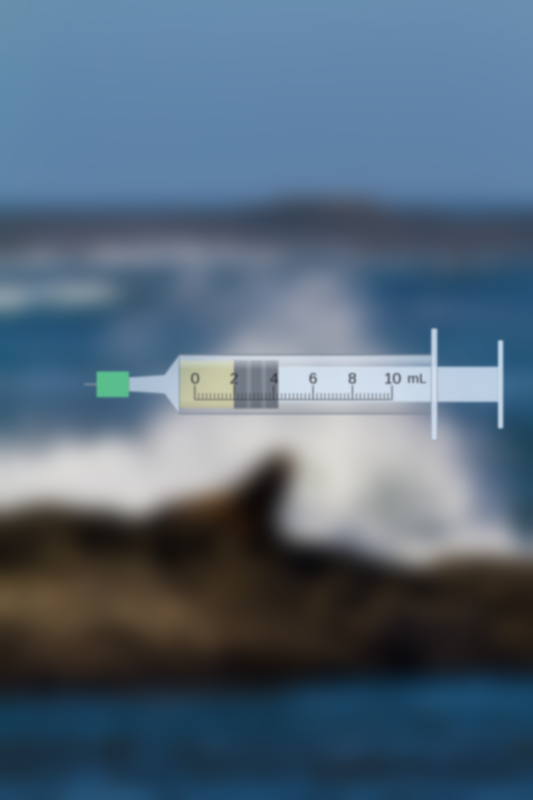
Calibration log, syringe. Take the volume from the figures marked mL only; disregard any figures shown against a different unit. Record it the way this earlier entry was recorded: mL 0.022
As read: mL 2
